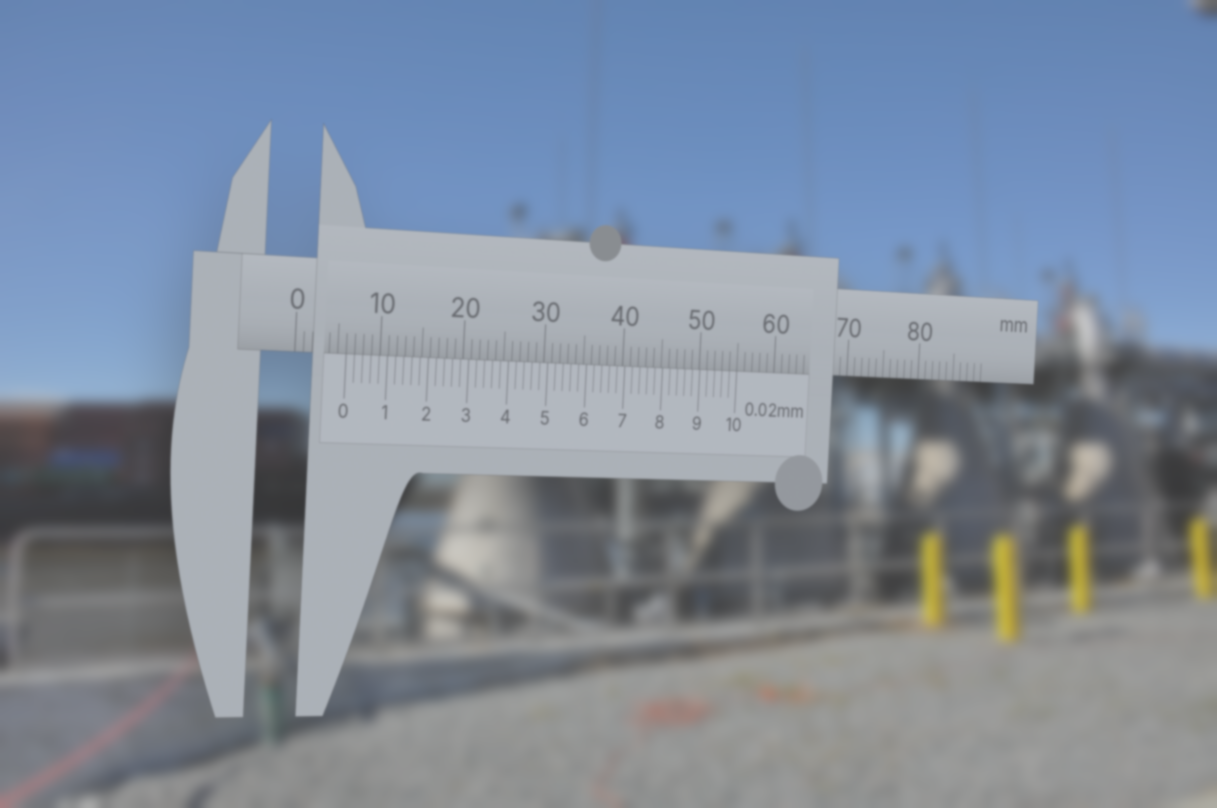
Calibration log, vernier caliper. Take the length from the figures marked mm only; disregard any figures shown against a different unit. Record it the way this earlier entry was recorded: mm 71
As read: mm 6.0
